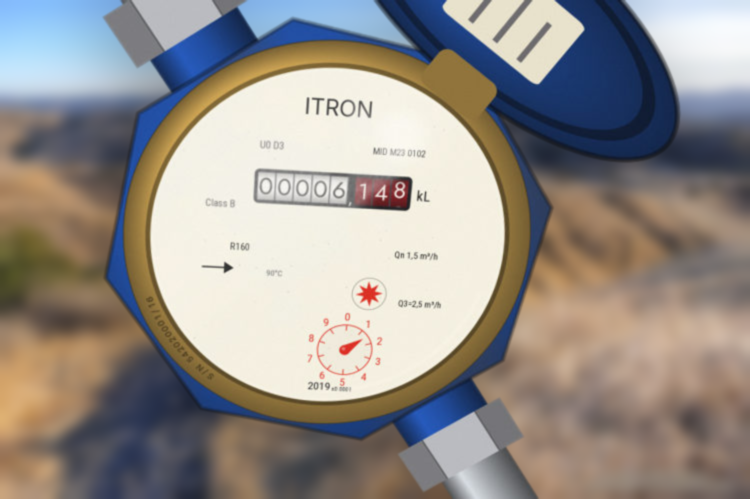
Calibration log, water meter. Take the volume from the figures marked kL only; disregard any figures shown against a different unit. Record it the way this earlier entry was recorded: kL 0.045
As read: kL 6.1481
